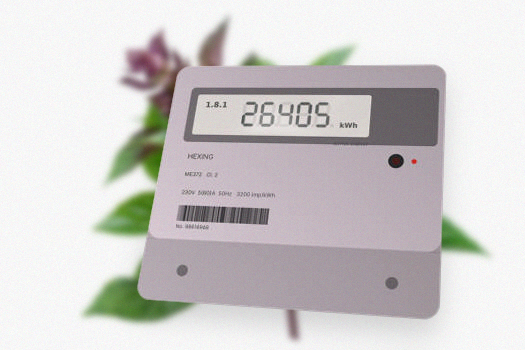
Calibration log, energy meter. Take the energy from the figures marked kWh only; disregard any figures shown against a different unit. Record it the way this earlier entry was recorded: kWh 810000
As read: kWh 26405
